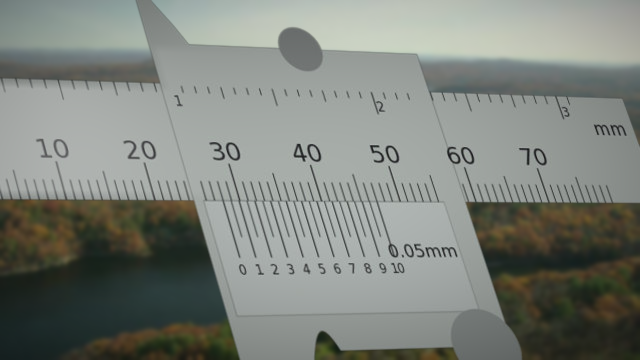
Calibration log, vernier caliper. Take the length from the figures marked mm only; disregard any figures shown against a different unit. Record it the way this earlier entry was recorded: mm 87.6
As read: mm 28.0
